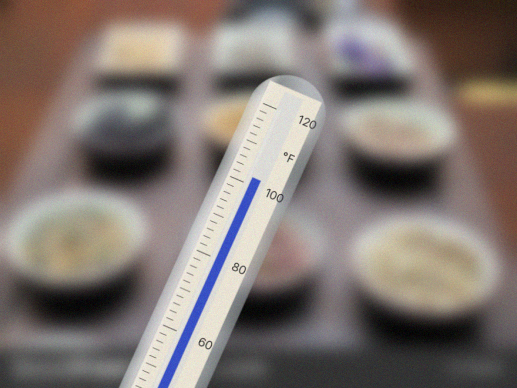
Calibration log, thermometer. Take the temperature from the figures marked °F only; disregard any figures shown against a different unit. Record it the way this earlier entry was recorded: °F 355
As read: °F 102
